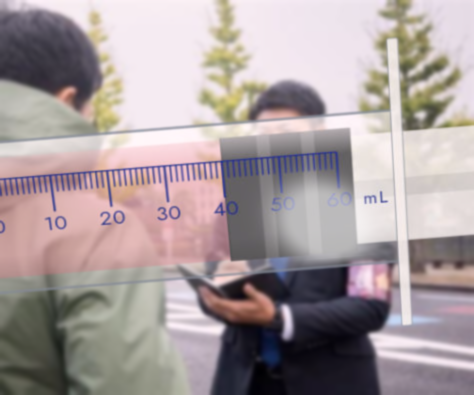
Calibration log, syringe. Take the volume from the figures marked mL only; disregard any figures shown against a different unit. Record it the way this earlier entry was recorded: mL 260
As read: mL 40
